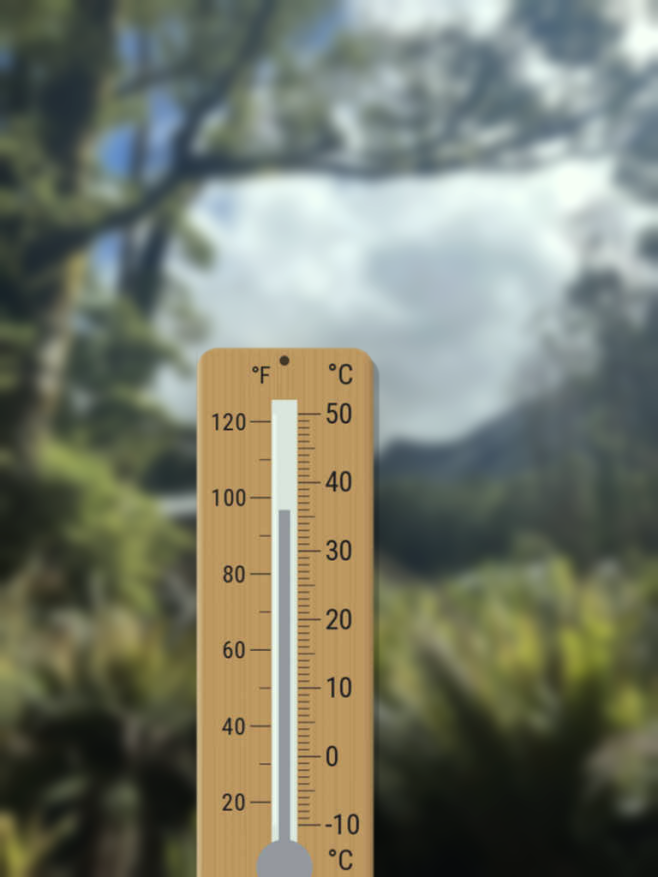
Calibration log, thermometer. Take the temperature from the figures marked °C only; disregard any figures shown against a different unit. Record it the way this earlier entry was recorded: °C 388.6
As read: °C 36
